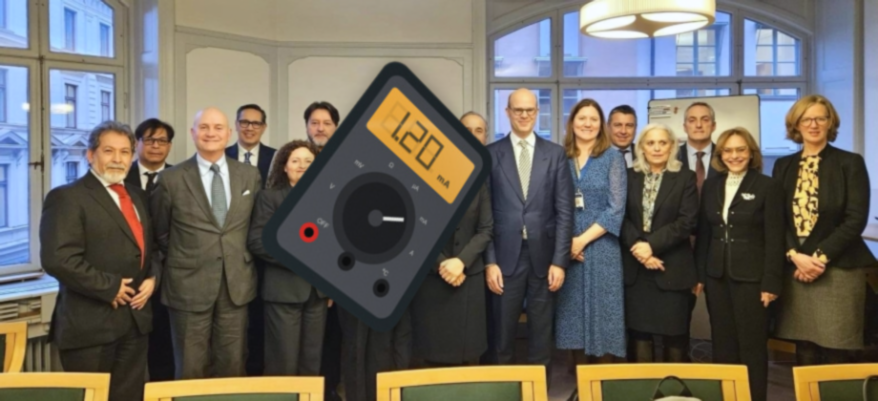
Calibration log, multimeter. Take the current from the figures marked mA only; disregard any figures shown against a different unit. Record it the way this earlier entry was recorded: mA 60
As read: mA 1.20
